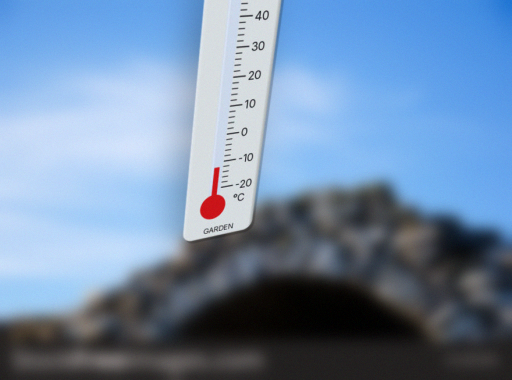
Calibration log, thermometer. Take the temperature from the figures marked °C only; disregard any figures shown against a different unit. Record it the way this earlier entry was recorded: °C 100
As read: °C -12
